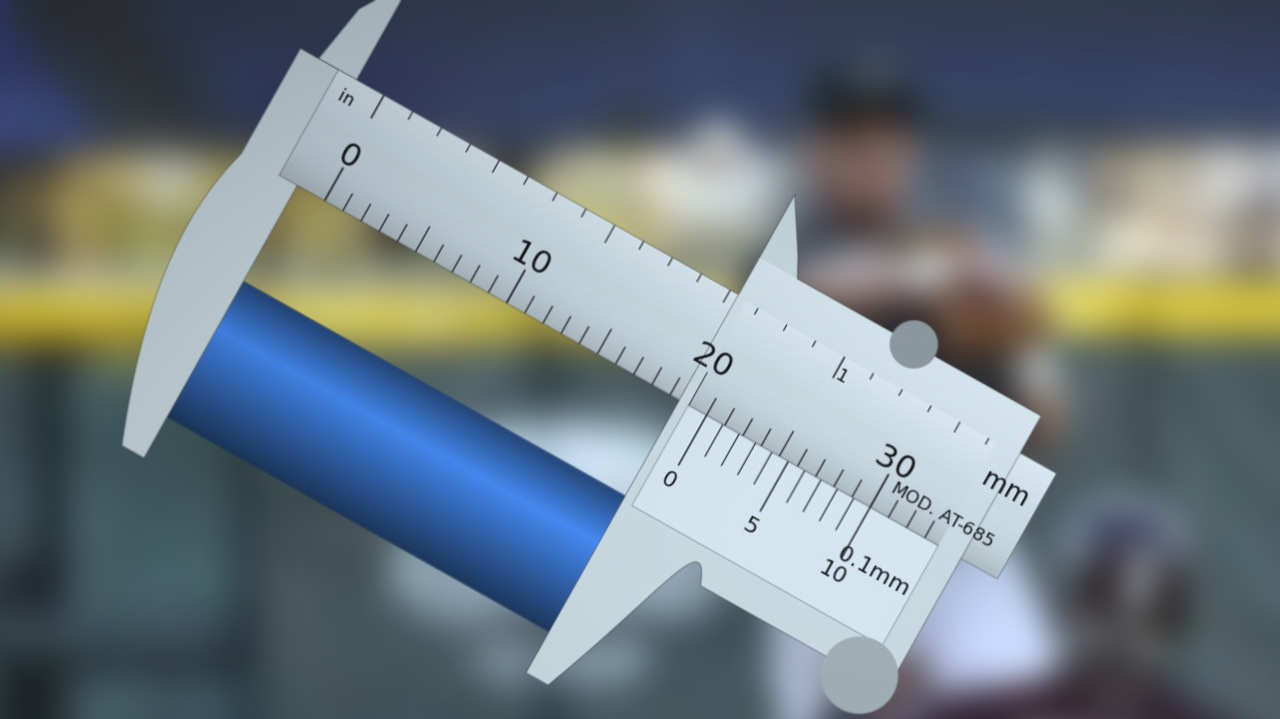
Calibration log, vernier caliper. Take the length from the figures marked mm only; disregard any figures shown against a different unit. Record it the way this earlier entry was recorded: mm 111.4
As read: mm 21.0
